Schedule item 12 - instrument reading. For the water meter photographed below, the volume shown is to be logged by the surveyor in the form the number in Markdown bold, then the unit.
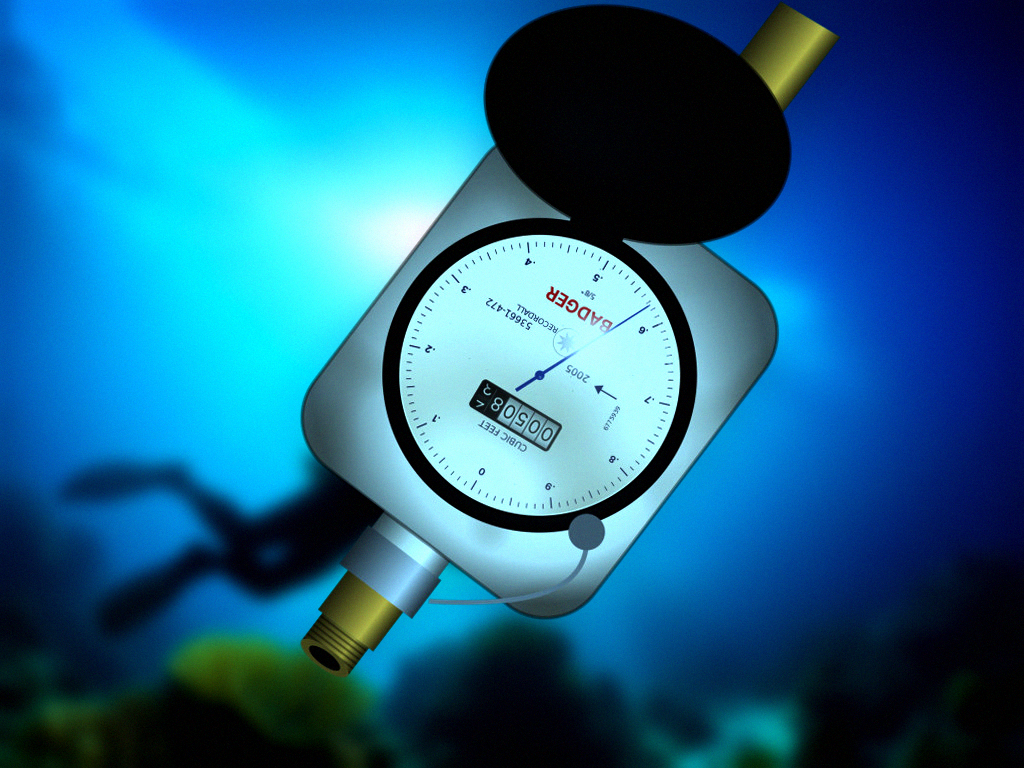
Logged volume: **5082.57** ft³
